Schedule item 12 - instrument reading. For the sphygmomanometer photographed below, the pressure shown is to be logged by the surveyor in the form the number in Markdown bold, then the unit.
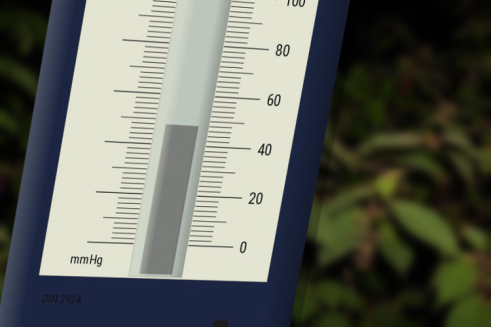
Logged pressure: **48** mmHg
